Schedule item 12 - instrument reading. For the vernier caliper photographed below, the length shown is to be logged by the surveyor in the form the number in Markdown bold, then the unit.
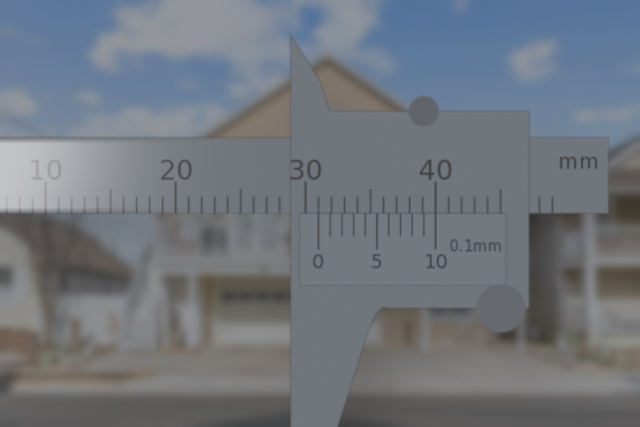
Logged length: **31.0** mm
